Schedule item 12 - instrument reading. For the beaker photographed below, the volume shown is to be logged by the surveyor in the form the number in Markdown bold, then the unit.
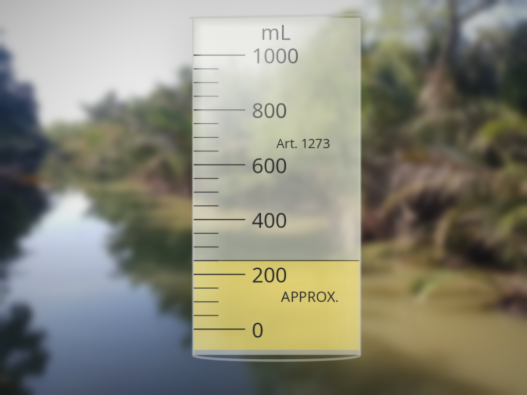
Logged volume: **250** mL
